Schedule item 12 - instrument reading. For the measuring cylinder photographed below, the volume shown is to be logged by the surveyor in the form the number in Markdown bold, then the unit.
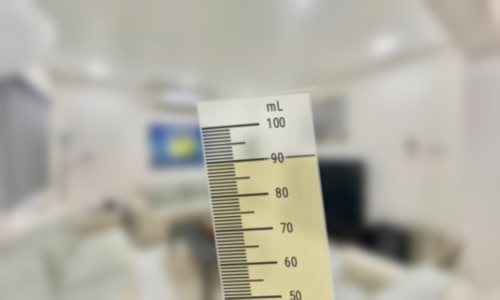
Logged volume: **90** mL
